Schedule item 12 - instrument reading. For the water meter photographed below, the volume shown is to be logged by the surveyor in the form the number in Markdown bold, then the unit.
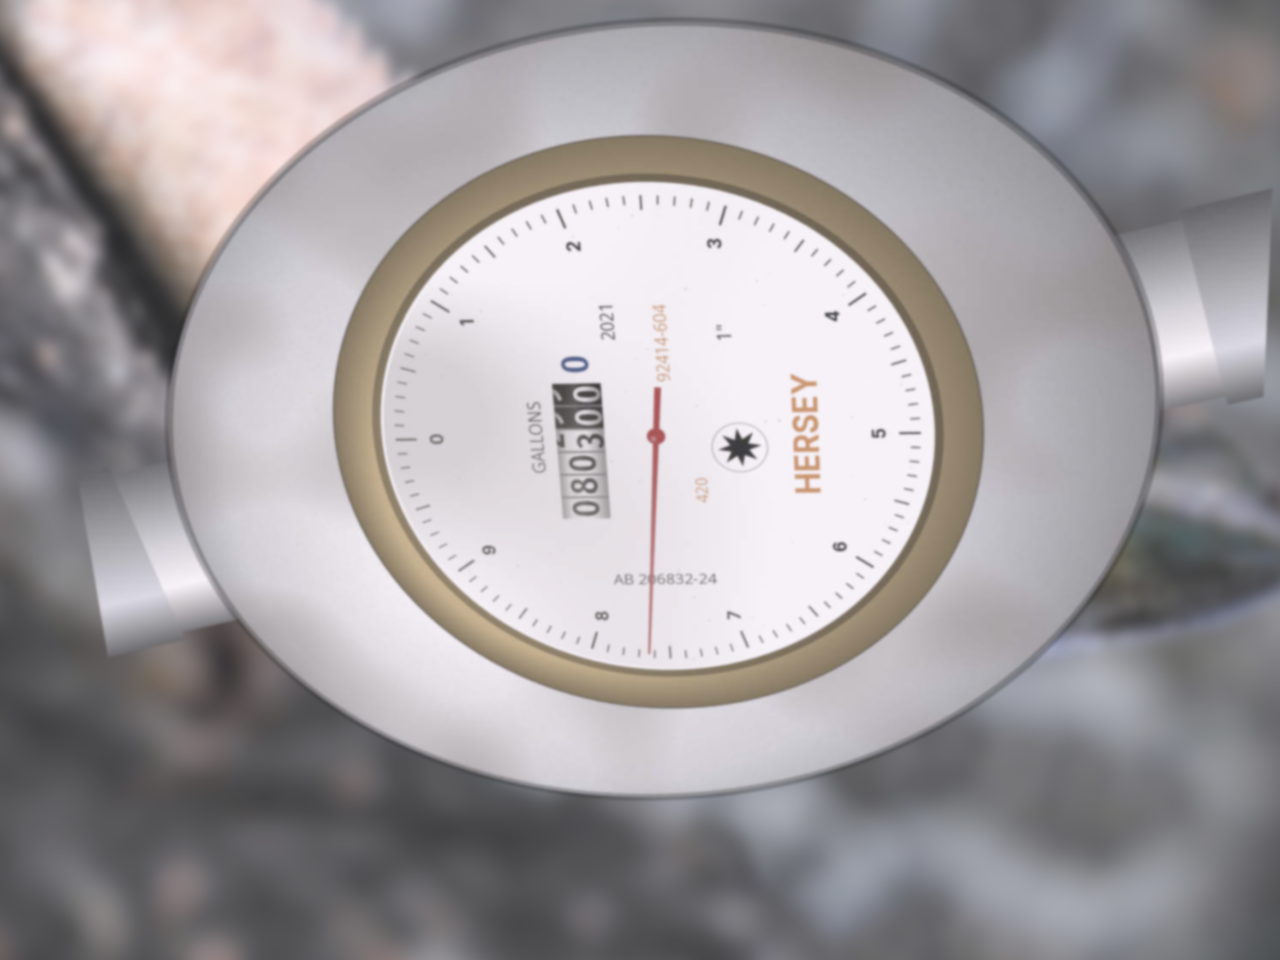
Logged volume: **802997.6** gal
